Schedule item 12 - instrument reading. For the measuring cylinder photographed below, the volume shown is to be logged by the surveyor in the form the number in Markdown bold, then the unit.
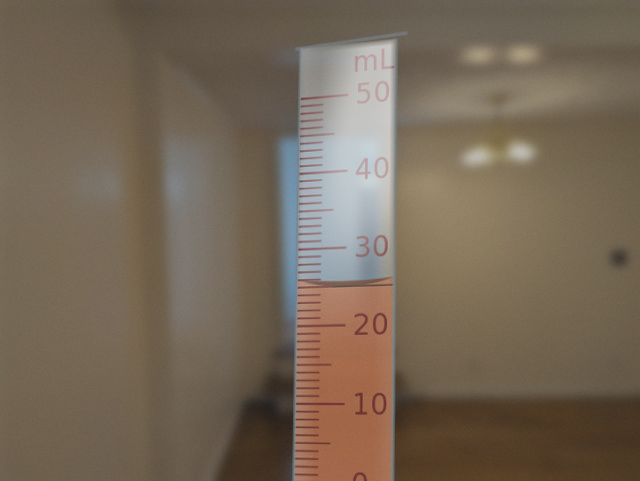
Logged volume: **25** mL
